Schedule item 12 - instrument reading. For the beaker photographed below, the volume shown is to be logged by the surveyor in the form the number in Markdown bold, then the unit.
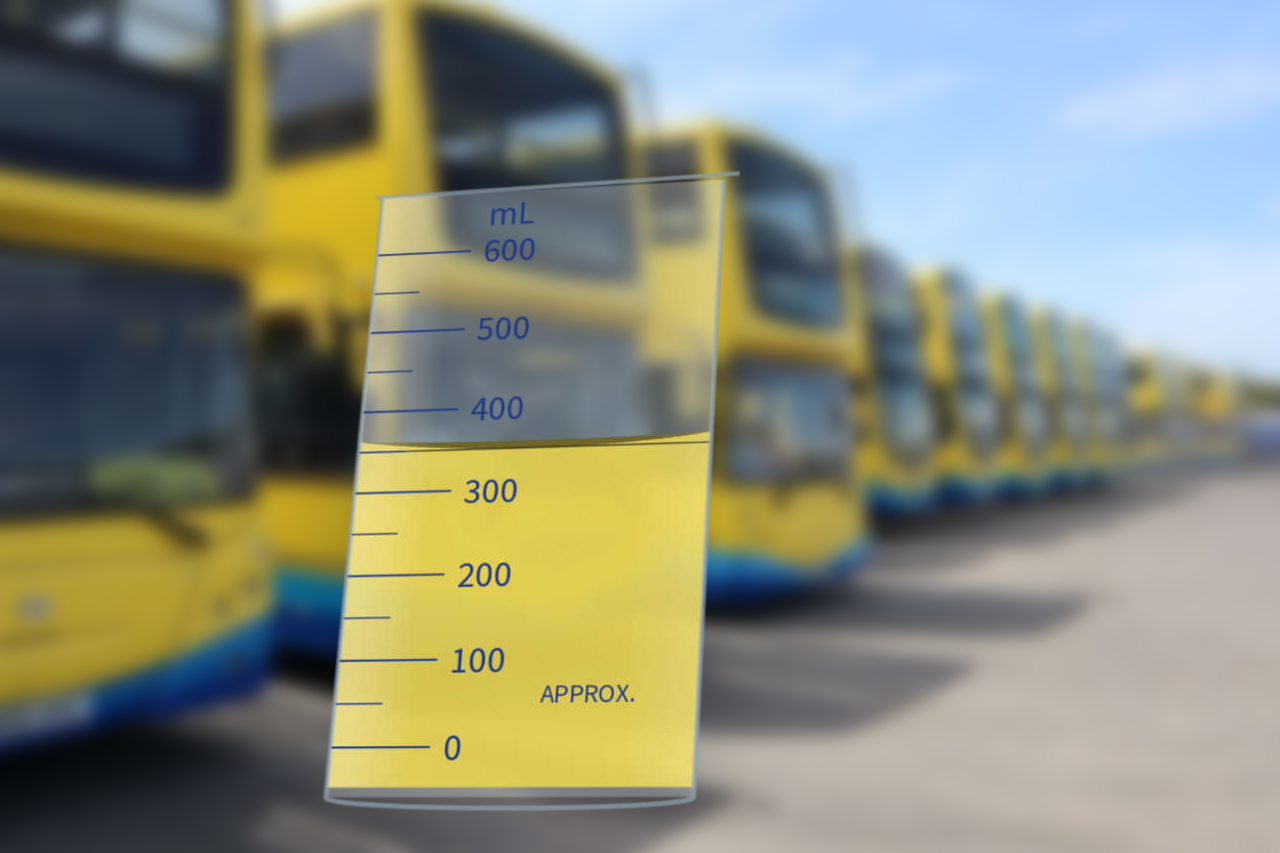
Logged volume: **350** mL
